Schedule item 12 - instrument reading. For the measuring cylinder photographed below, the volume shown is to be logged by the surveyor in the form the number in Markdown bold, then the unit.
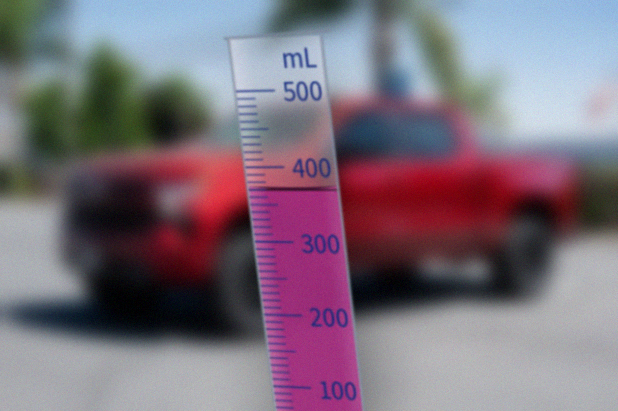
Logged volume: **370** mL
